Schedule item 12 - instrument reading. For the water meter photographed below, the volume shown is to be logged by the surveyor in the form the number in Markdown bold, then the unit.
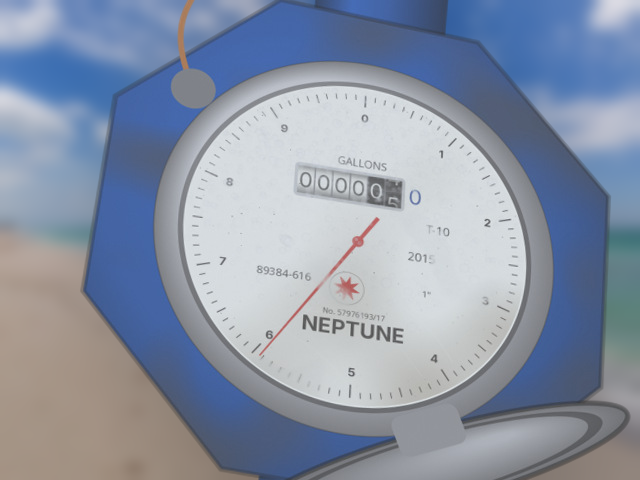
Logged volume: **45.9** gal
